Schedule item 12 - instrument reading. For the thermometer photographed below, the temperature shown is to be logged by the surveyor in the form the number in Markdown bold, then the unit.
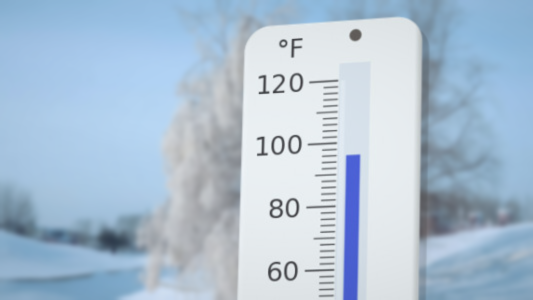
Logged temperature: **96** °F
